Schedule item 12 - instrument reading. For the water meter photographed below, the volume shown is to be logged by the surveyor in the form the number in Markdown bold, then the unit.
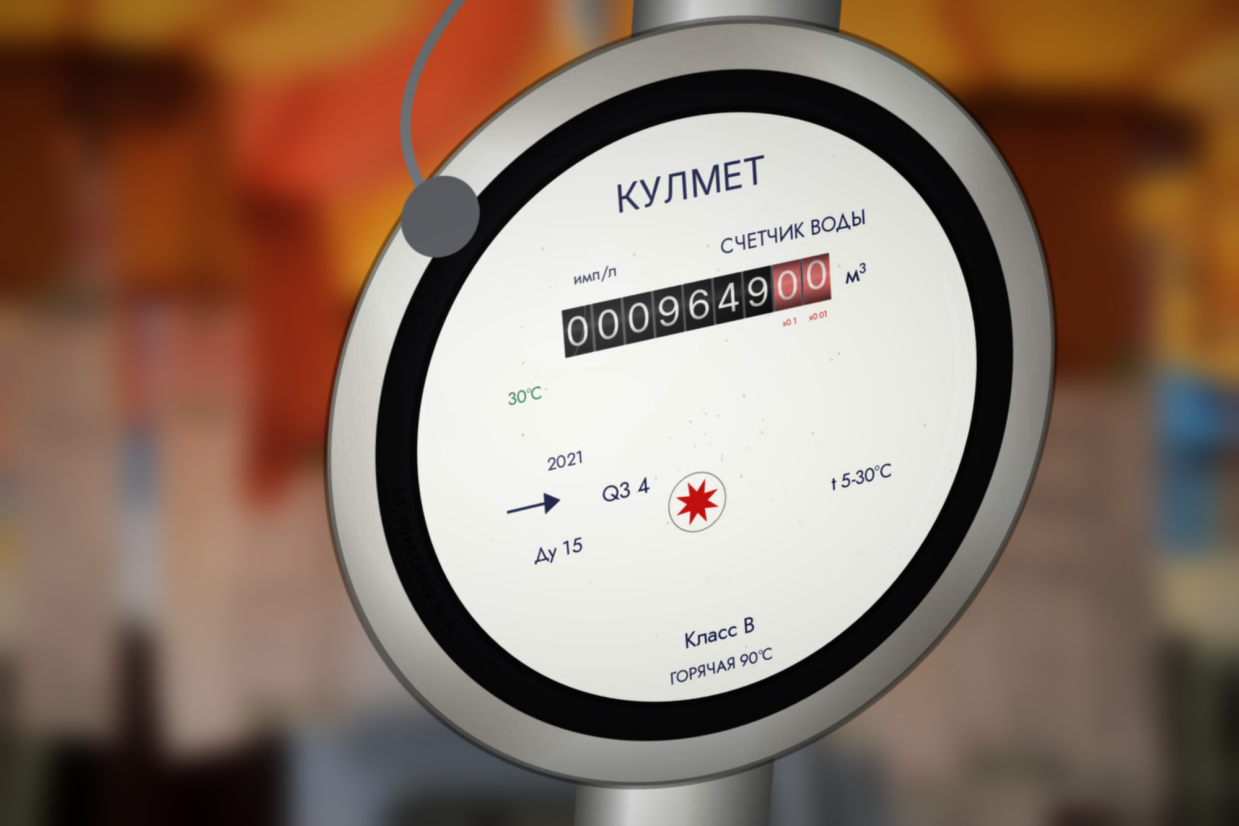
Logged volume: **9649.00** m³
